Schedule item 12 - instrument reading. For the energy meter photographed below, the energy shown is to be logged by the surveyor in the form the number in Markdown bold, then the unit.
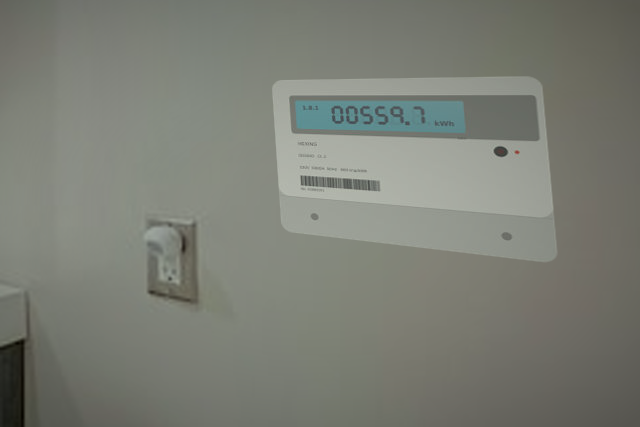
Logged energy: **559.7** kWh
